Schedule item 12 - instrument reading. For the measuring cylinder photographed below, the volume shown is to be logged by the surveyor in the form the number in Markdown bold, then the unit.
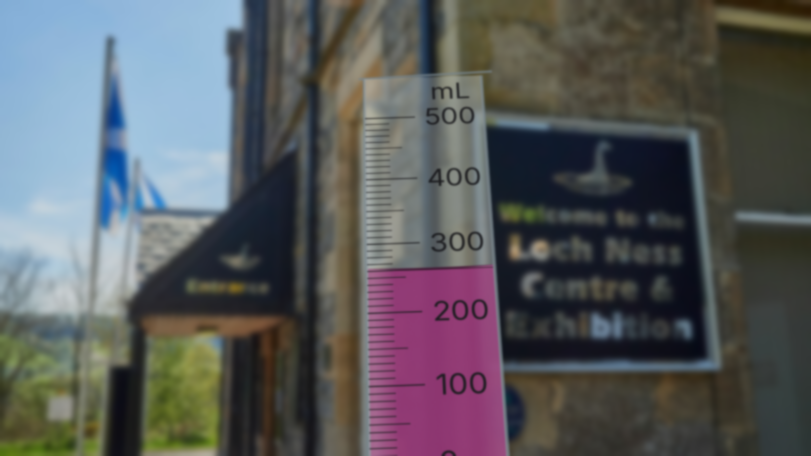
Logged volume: **260** mL
